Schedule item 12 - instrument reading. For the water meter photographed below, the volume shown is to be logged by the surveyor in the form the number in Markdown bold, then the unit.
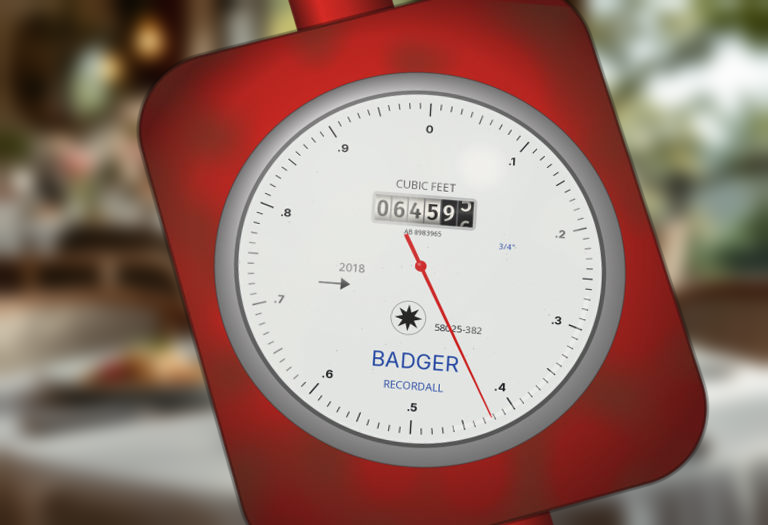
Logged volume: **64595.42** ft³
